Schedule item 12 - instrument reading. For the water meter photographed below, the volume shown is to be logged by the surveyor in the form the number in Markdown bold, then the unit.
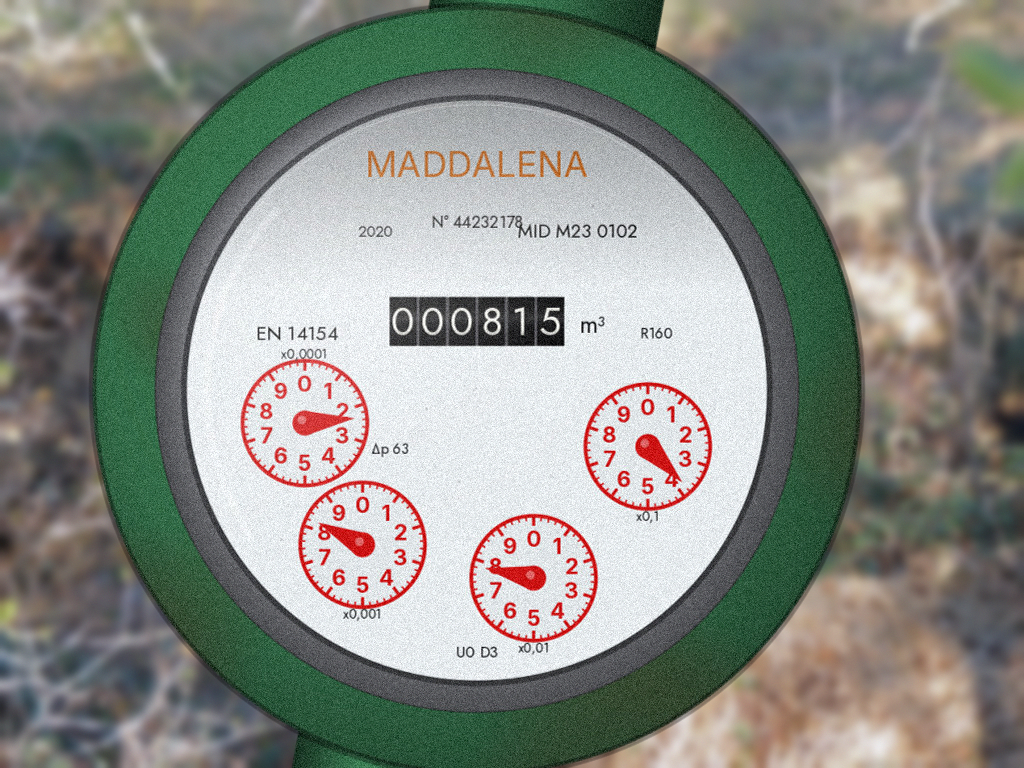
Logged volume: **815.3782** m³
